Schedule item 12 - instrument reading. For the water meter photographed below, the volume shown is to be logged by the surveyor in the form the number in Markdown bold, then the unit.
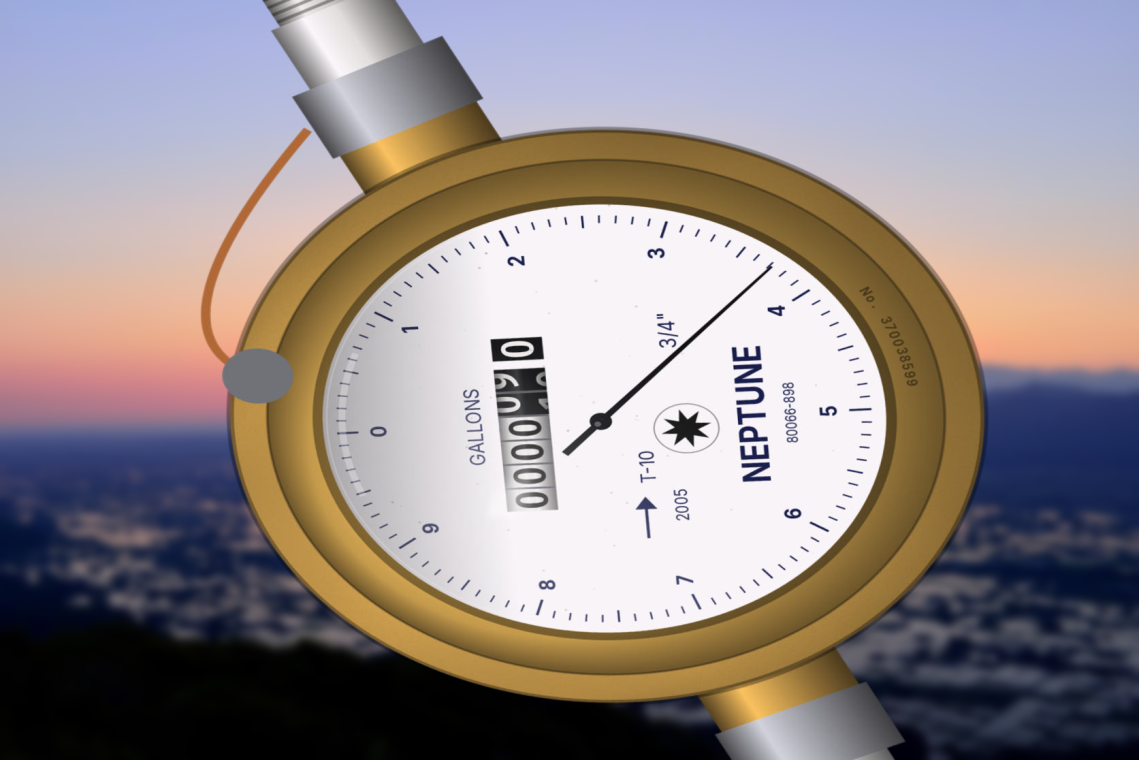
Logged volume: **93.7** gal
